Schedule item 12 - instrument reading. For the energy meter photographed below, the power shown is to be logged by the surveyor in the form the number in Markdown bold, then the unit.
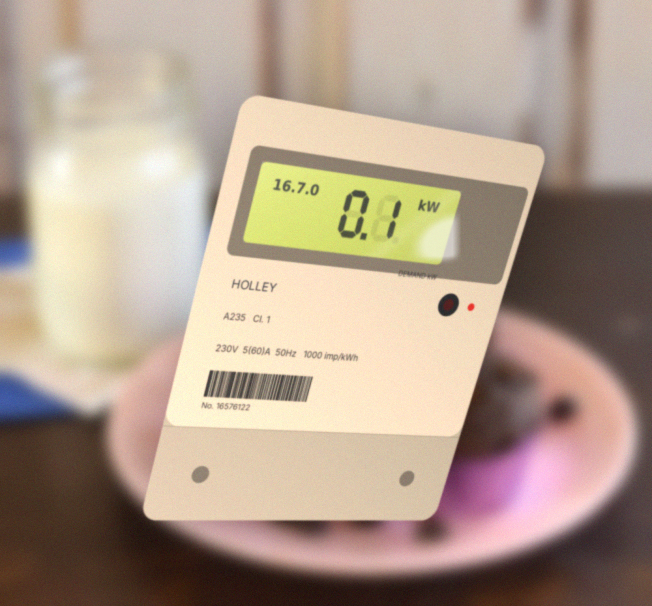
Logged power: **0.1** kW
